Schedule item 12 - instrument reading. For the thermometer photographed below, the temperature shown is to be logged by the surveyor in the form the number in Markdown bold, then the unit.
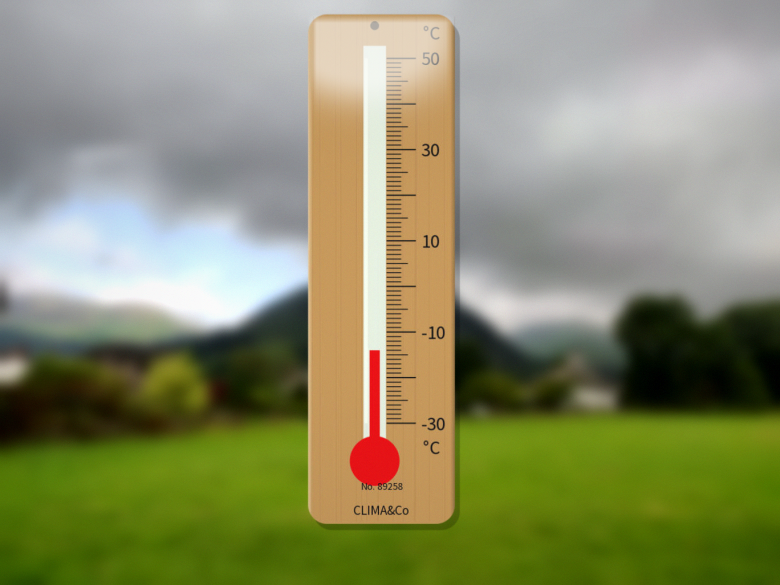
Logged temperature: **-14** °C
